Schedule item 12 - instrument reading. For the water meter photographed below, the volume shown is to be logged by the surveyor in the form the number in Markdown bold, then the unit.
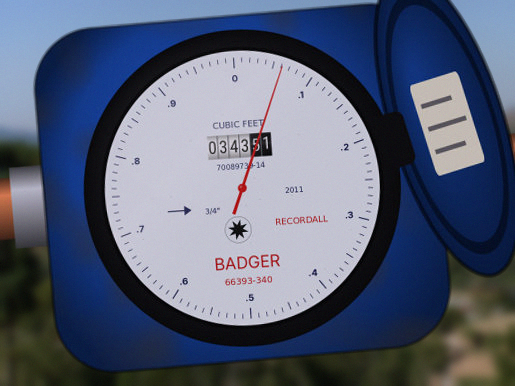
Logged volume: **34351.06** ft³
